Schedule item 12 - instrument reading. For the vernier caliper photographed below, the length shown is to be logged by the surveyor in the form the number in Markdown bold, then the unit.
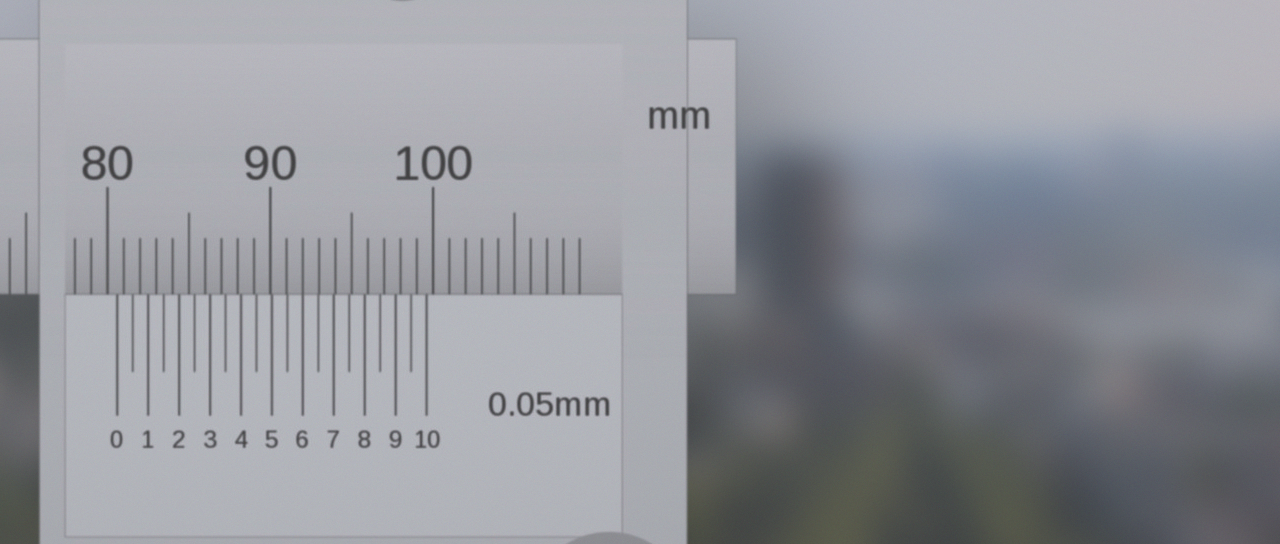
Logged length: **80.6** mm
